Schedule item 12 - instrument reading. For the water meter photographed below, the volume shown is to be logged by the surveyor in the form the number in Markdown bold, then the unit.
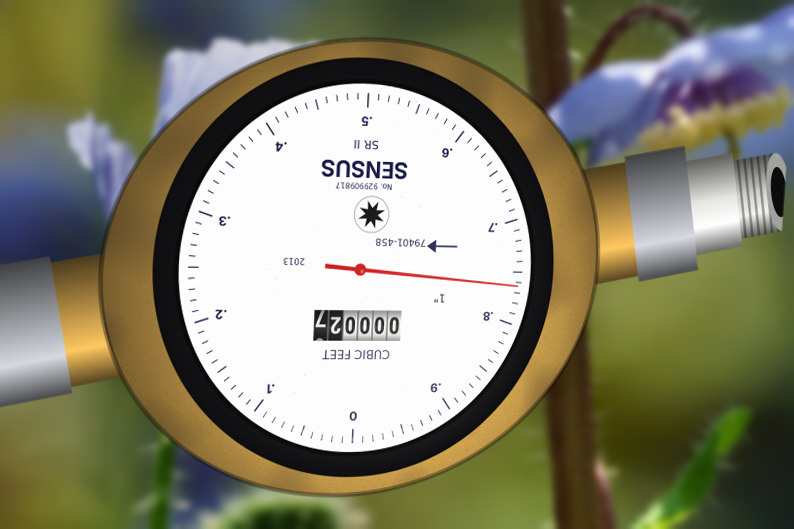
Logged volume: **26.76** ft³
